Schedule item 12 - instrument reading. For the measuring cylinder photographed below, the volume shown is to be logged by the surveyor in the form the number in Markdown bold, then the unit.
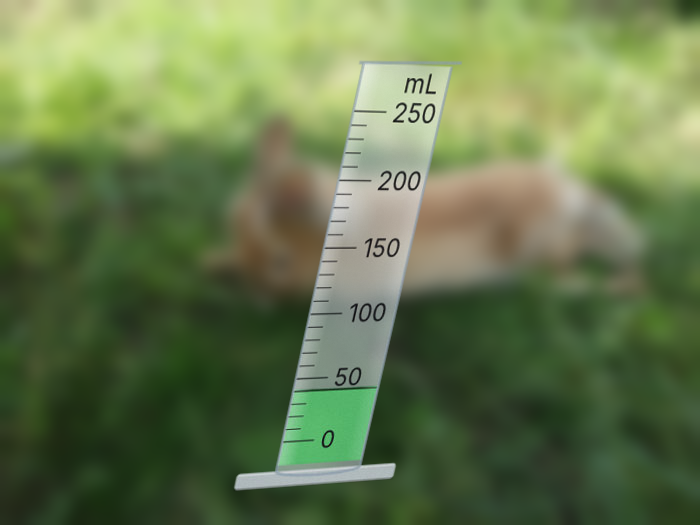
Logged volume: **40** mL
